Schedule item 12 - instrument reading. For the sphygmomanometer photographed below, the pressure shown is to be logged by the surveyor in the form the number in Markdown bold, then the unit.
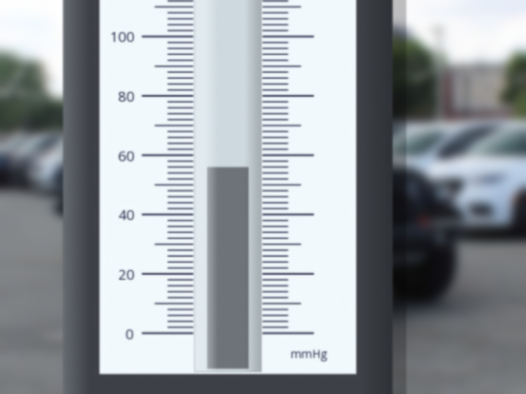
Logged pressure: **56** mmHg
